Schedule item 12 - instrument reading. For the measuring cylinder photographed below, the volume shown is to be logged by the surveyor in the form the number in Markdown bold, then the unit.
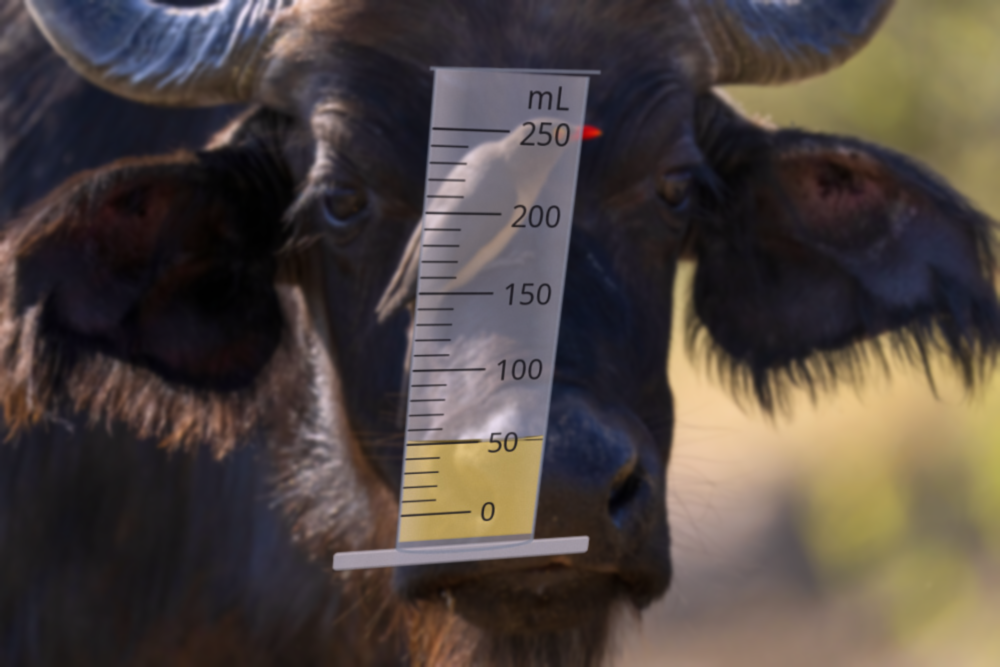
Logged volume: **50** mL
